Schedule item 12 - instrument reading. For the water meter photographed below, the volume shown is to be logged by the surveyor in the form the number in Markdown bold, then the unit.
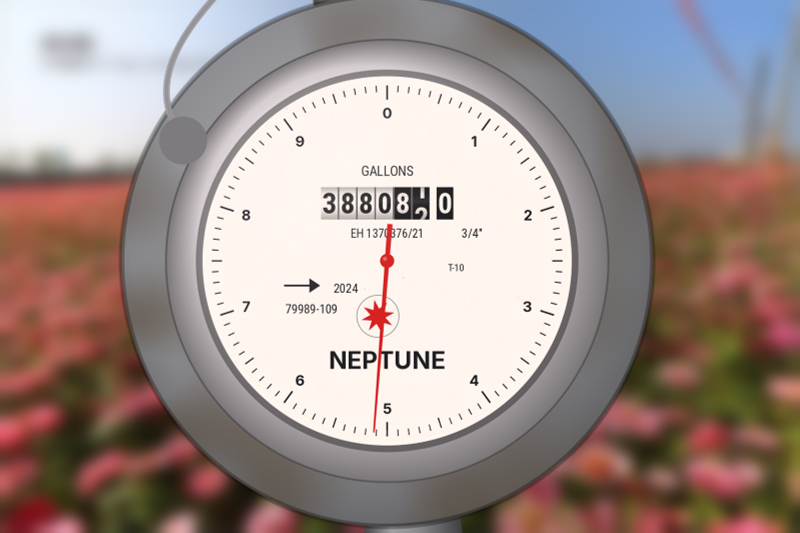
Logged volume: **3880815.1** gal
